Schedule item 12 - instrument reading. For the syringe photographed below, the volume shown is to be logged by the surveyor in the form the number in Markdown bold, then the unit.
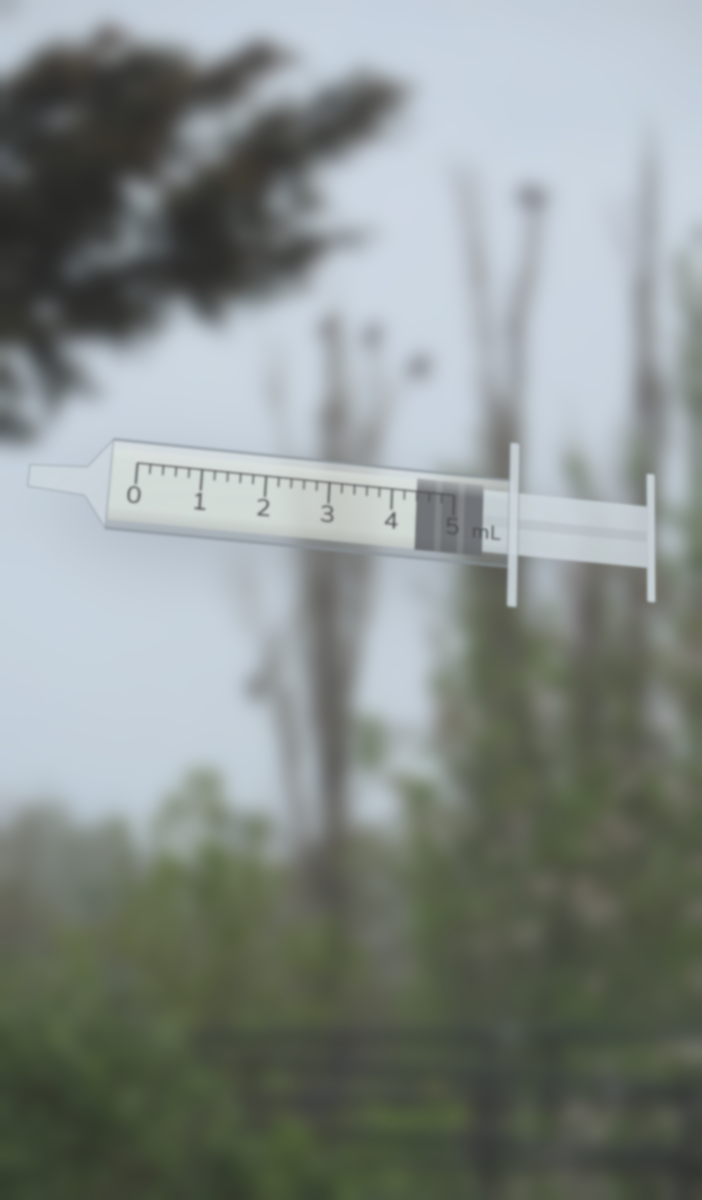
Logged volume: **4.4** mL
